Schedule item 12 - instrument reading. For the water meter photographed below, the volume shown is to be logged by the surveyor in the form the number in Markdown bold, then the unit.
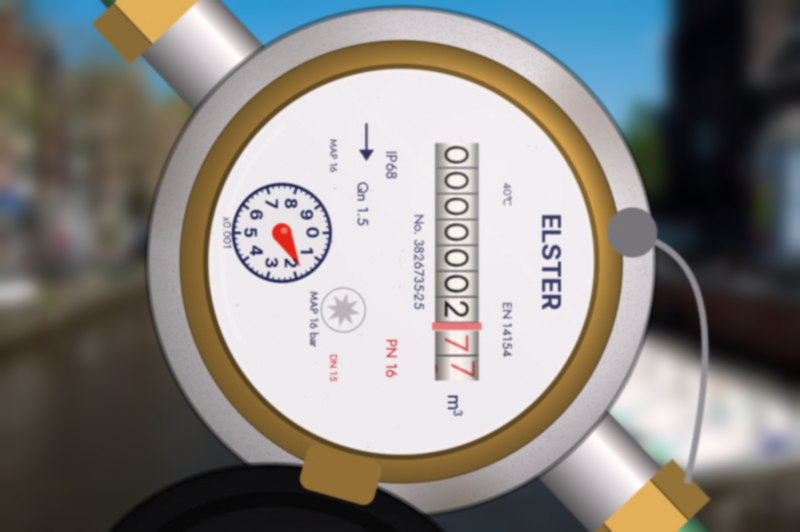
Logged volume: **2.771** m³
